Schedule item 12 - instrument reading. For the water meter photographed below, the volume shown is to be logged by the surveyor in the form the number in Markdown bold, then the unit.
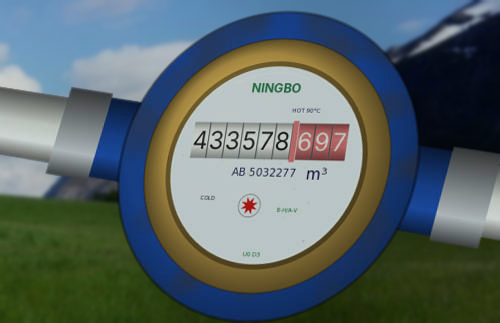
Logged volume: **433578.697** m³
